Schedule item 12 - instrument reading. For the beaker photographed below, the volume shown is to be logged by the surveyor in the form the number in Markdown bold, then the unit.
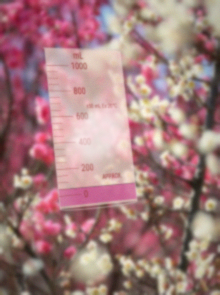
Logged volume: **50** mL
